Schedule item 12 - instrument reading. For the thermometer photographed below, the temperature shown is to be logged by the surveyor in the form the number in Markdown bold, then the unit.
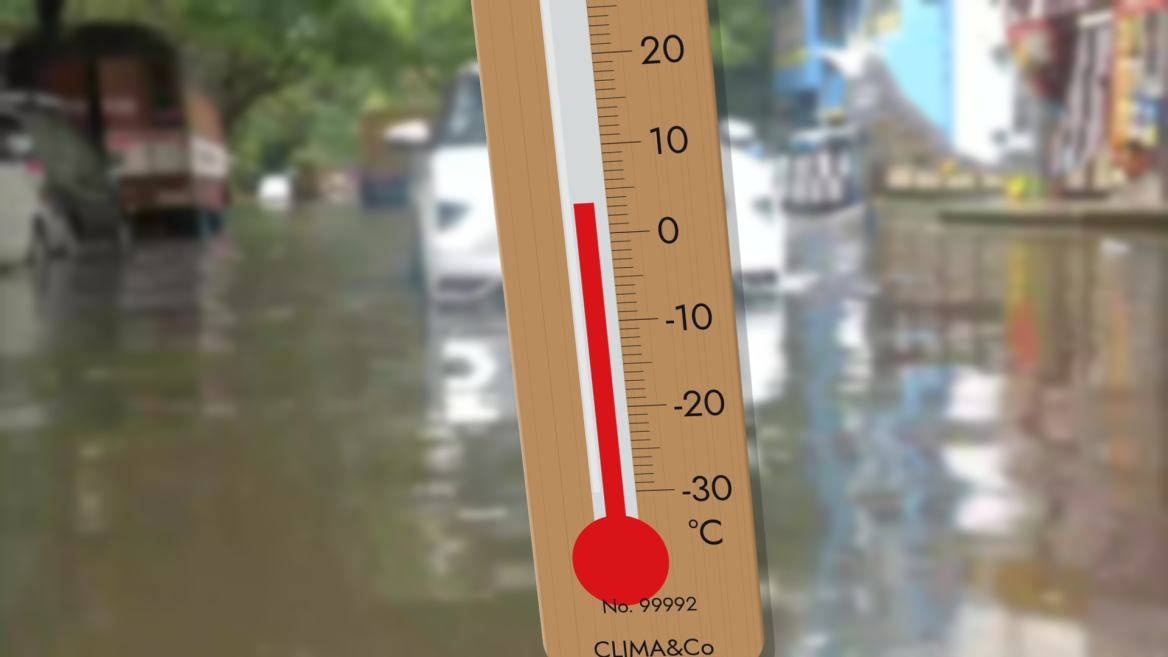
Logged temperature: **3.5** °C
